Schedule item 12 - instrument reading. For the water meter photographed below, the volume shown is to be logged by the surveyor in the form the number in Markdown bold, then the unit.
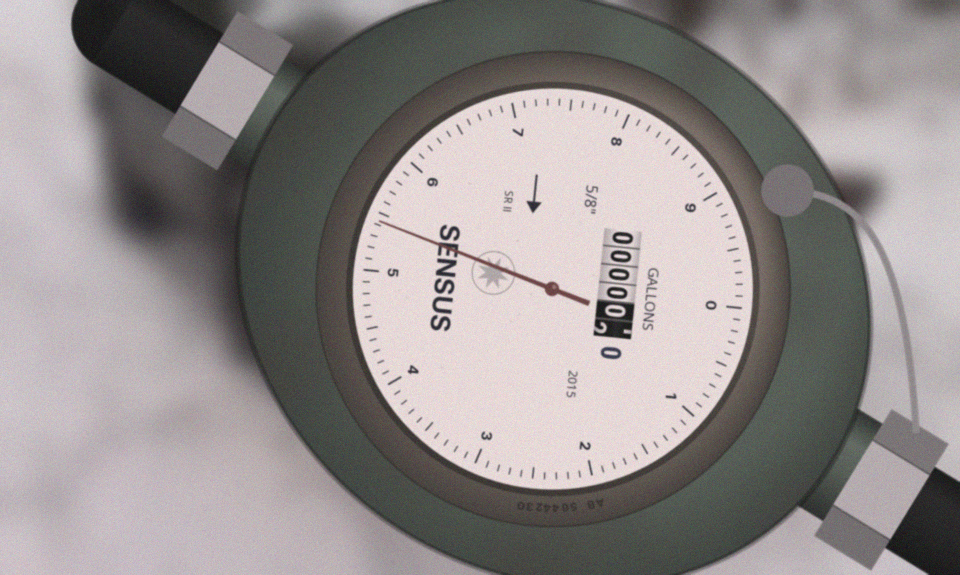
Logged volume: **15.4** gal
